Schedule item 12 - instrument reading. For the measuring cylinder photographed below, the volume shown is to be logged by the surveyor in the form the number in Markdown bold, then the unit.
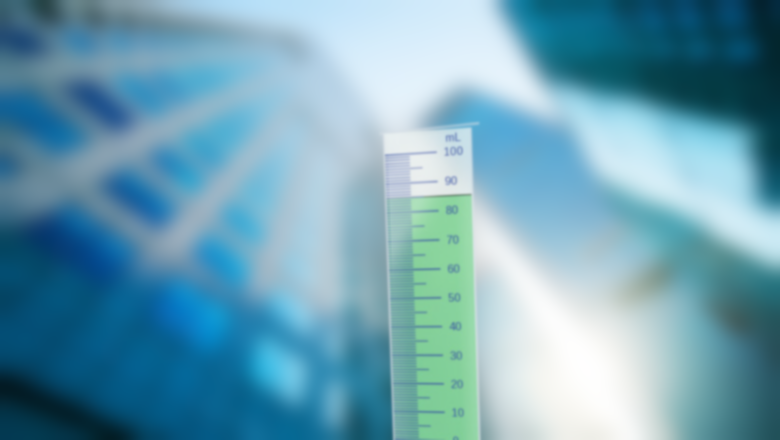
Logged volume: **85** mL
